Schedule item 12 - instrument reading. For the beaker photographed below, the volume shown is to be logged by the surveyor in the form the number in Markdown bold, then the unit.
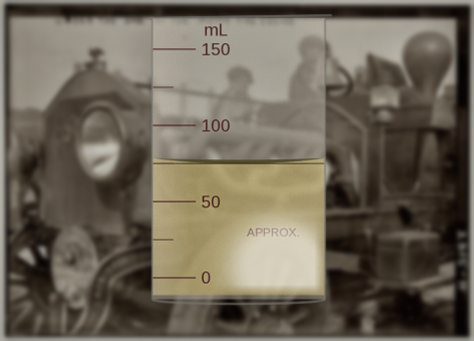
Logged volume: **75** mL
